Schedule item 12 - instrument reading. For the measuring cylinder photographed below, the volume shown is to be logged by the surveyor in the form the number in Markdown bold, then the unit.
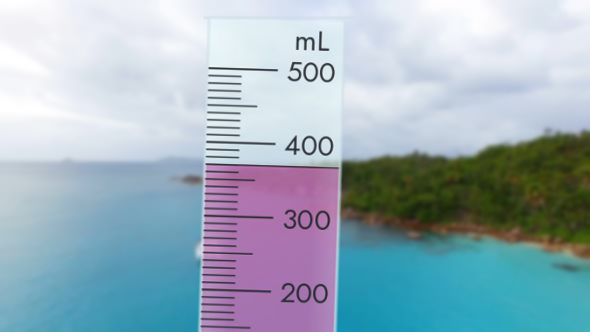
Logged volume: **370** mL
